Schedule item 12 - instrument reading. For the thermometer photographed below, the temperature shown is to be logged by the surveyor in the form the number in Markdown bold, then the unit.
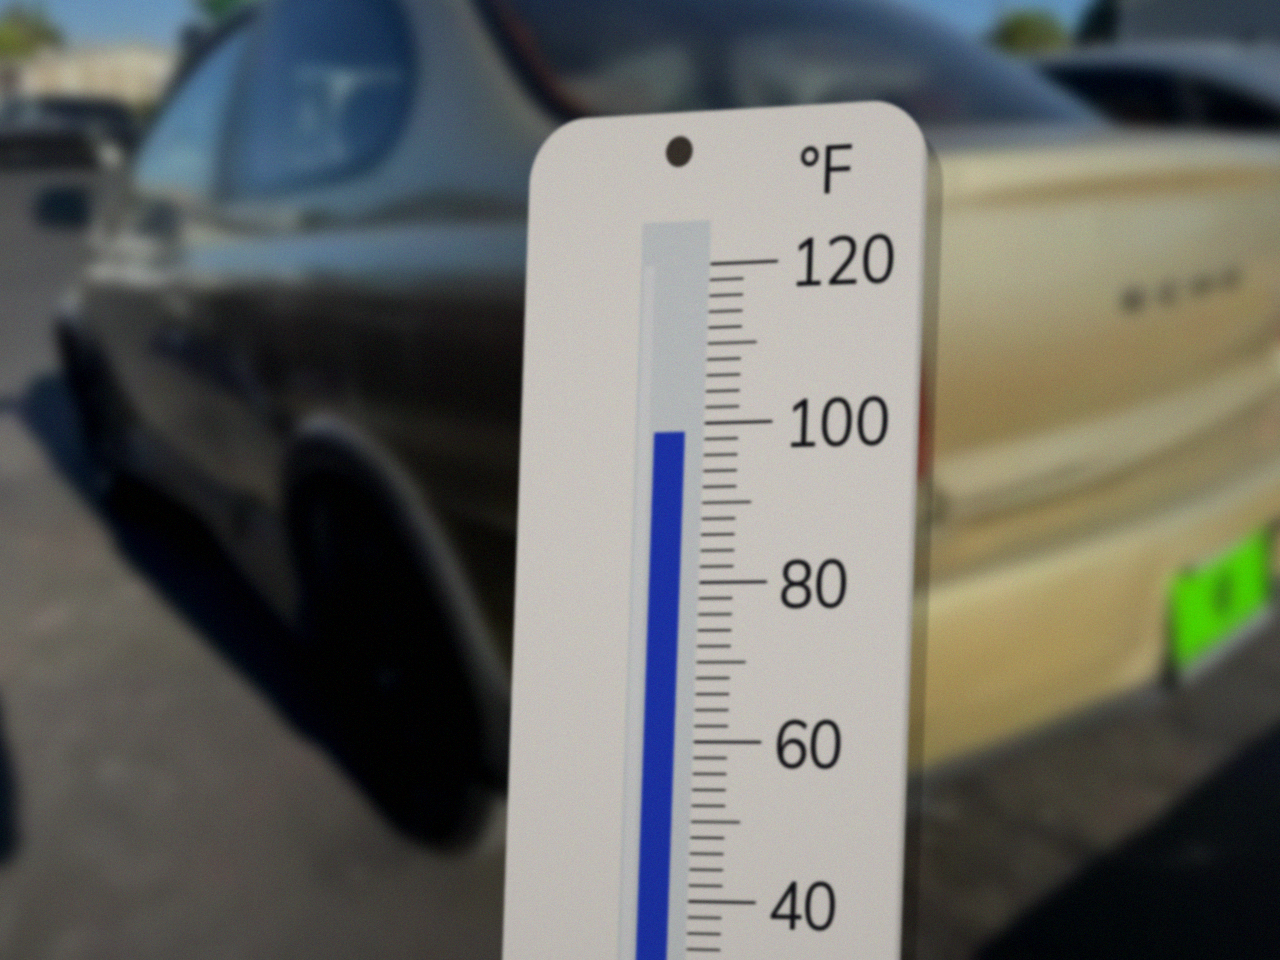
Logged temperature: **99** °F
